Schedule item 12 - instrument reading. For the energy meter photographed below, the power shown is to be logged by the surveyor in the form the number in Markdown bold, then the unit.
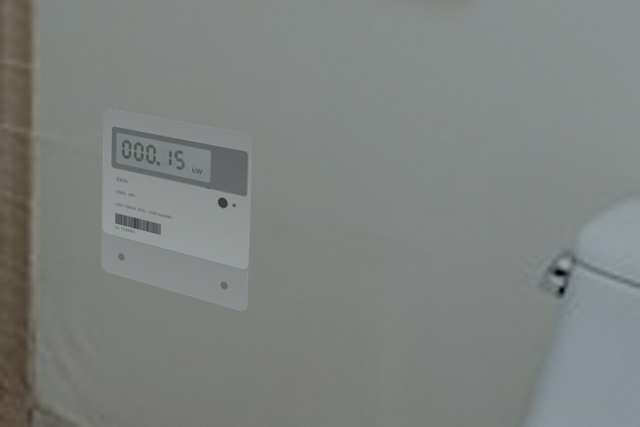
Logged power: **0.15** kW
